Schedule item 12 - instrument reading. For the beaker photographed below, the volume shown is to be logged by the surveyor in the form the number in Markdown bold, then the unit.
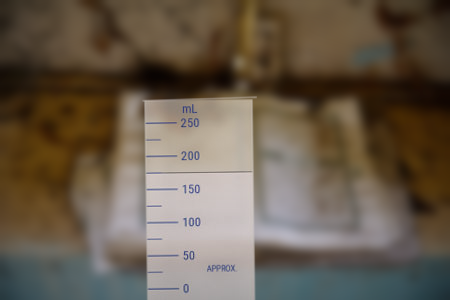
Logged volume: **175** mL
